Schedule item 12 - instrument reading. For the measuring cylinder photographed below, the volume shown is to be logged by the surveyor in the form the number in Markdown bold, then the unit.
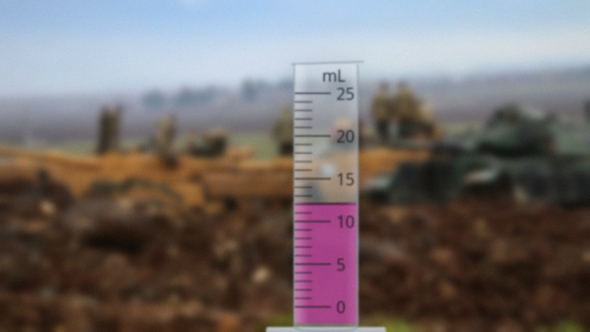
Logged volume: **12** mL
